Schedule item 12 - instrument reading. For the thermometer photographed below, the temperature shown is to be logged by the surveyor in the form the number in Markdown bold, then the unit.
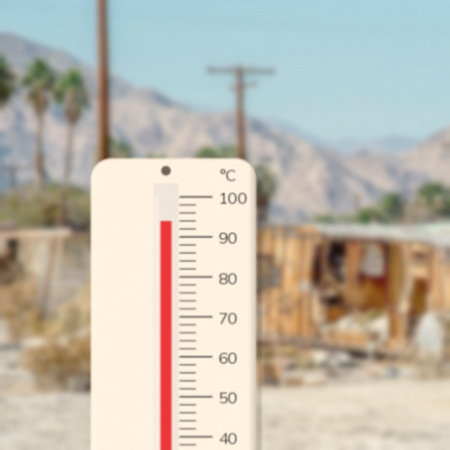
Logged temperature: **94** °C
